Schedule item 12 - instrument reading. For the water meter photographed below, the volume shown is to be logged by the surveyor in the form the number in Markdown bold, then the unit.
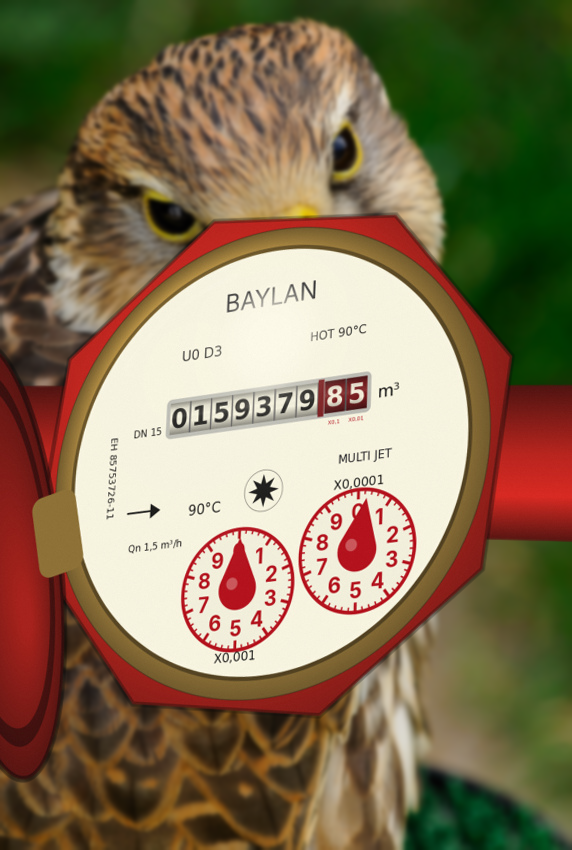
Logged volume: **159379.8500** m³
